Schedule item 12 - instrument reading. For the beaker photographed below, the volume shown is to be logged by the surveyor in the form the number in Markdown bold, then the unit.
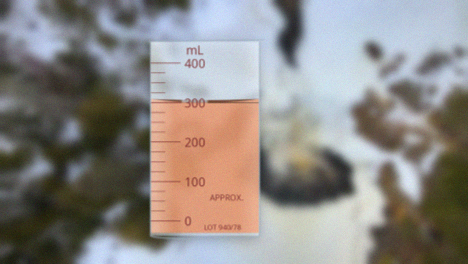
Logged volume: **300** mL
